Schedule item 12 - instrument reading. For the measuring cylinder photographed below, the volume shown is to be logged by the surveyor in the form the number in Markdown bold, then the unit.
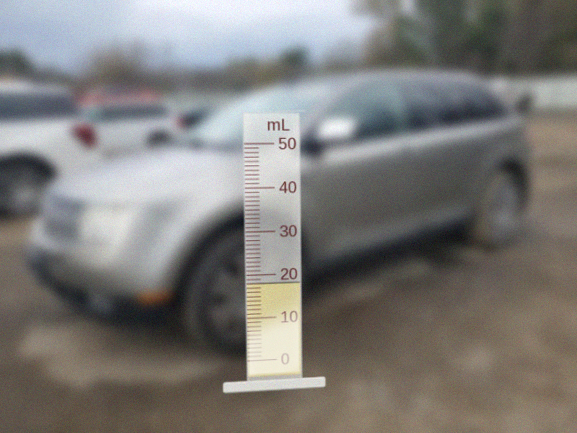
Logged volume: **18** mL
